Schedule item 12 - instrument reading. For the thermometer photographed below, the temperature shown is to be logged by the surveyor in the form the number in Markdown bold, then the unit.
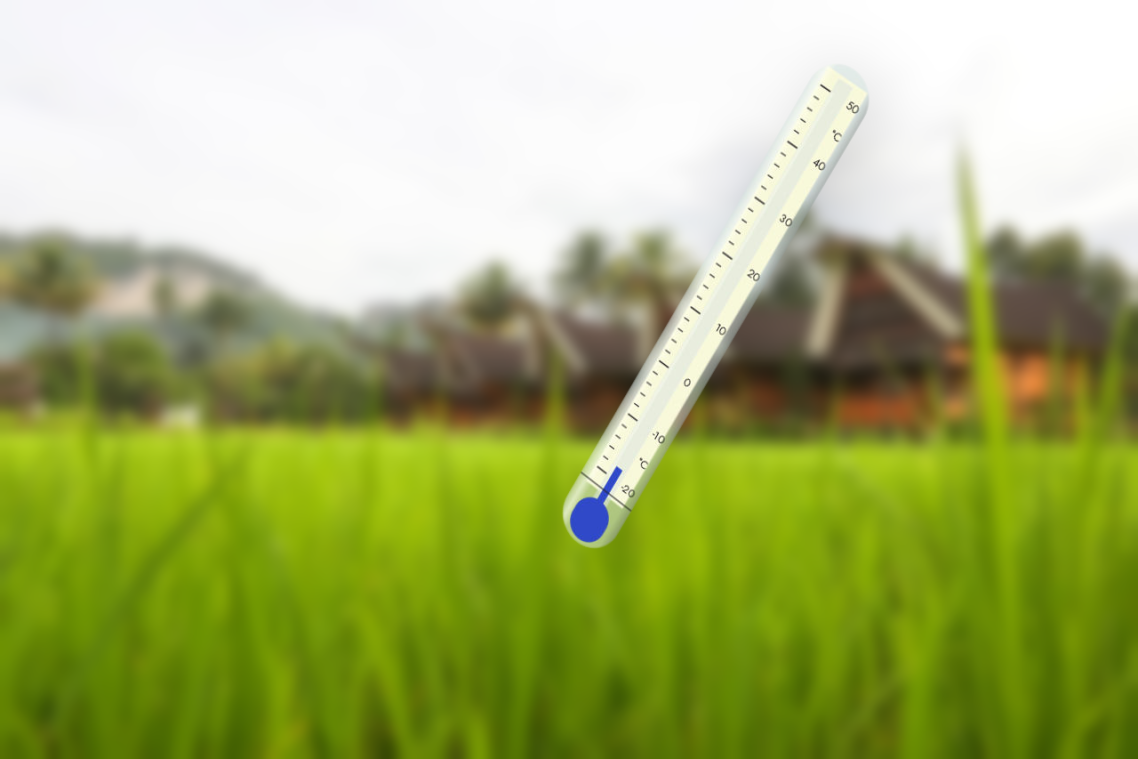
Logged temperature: **-18** °C
